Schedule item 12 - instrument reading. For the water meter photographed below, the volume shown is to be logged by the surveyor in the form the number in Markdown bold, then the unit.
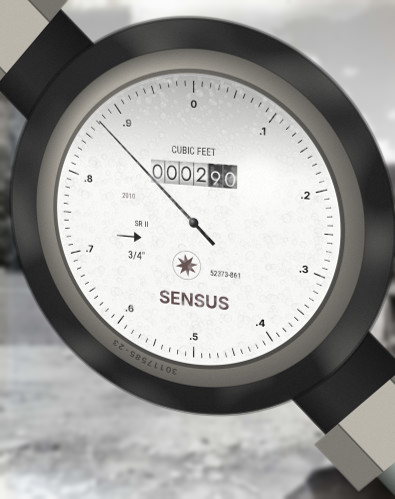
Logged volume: **289.87** ft³
